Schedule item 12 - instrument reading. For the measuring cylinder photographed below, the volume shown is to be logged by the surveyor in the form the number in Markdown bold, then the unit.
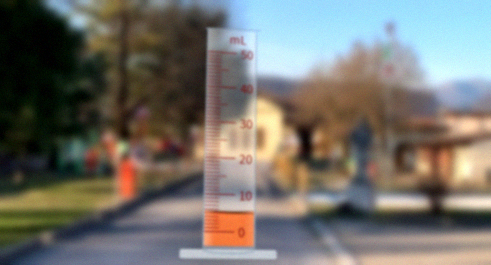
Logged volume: **5** mL
